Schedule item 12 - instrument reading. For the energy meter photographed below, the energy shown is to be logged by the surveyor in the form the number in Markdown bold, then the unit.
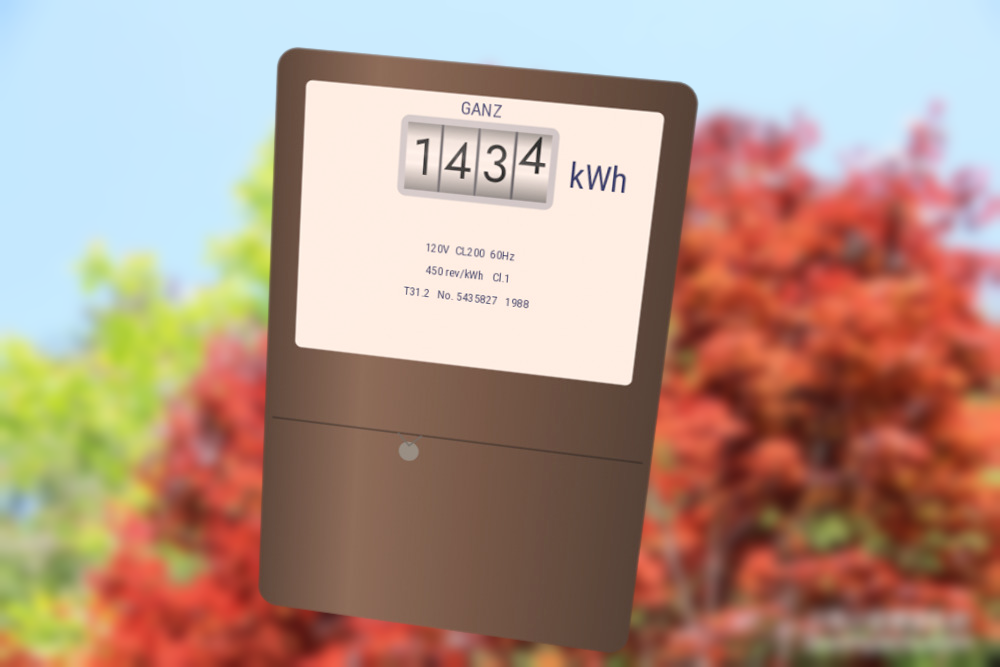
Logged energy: **1434** kWh
